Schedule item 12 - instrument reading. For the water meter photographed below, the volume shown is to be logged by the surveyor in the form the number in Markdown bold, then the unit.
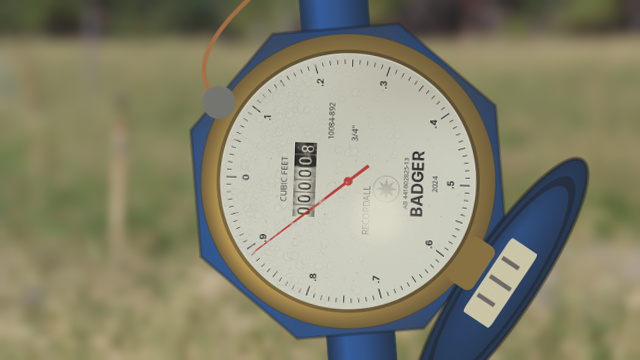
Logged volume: **7.89** ft³
